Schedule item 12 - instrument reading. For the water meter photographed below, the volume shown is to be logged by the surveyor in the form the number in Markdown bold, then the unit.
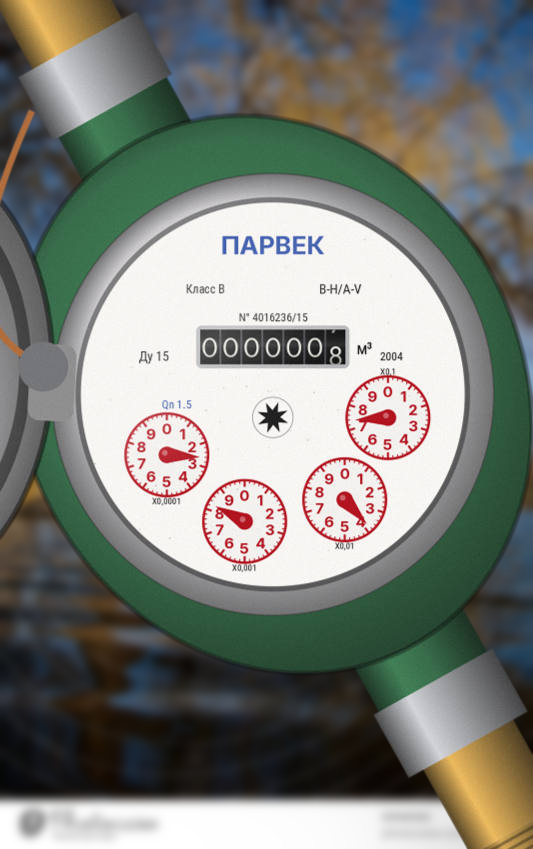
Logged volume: **7.7382** m³
